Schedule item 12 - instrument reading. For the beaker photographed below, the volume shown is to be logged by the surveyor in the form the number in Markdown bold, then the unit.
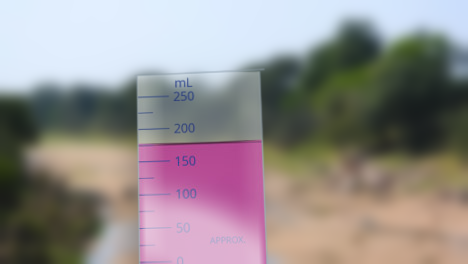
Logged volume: **175** mL
